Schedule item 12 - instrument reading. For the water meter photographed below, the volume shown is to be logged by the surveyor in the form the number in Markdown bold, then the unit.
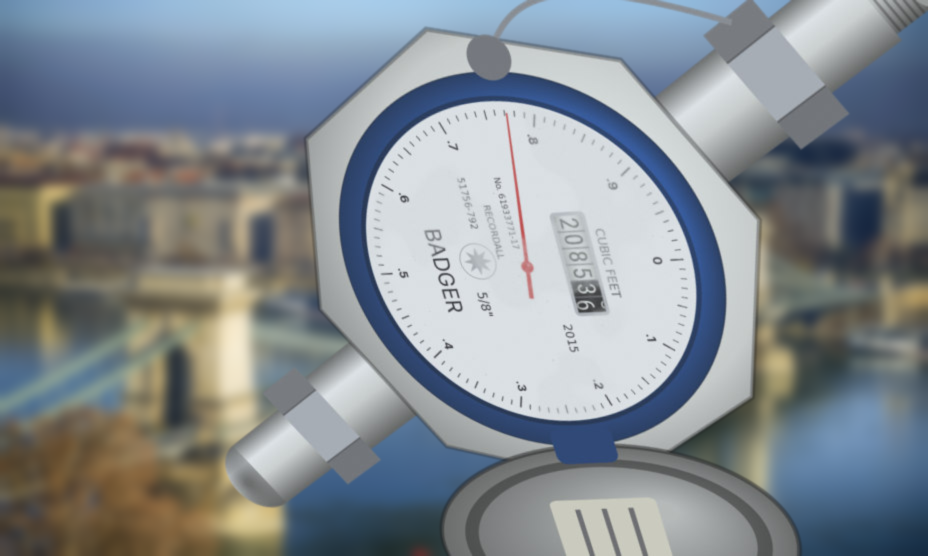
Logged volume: **208535.77** ft³
